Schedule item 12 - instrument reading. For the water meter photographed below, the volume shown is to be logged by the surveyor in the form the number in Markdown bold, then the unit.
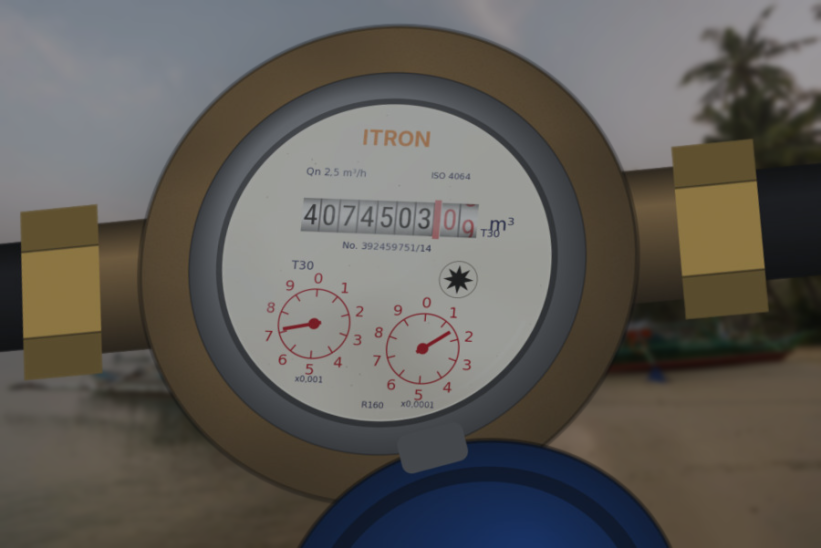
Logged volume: **4074503.0871** m³
